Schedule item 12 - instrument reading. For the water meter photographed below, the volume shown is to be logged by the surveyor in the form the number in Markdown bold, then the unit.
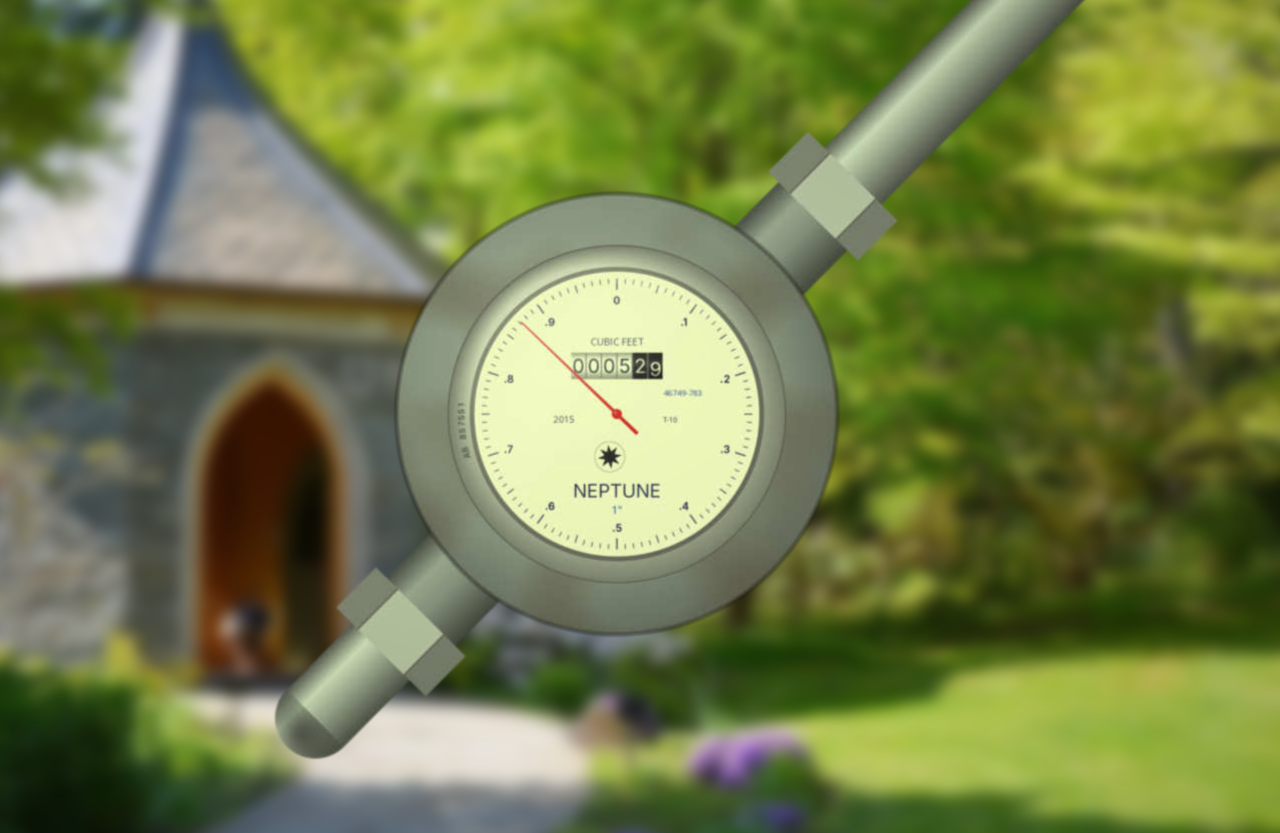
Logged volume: **528.87** ft³
